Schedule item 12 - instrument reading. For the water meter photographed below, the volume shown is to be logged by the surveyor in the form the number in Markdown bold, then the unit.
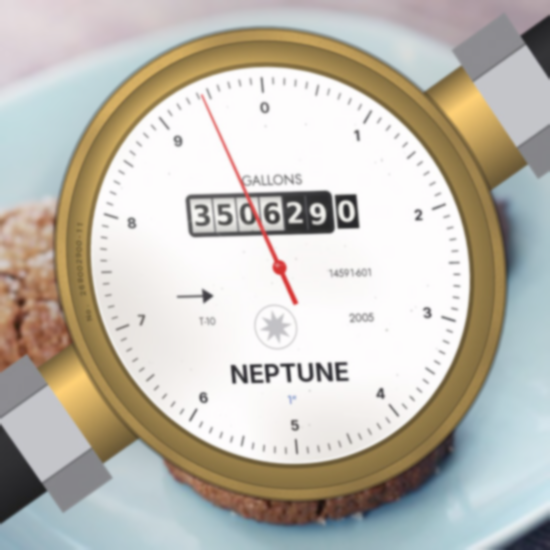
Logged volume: **3506289.4** gal
